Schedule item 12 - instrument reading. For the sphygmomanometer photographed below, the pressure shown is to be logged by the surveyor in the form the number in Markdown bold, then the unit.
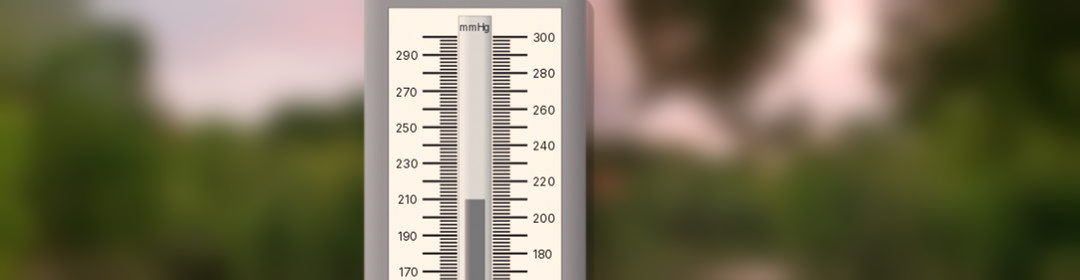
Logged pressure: **210** mmHg
